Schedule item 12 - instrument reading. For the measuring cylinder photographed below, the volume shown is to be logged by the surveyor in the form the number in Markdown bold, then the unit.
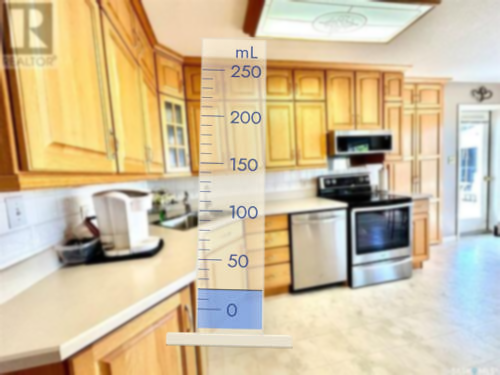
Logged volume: **20** mL
